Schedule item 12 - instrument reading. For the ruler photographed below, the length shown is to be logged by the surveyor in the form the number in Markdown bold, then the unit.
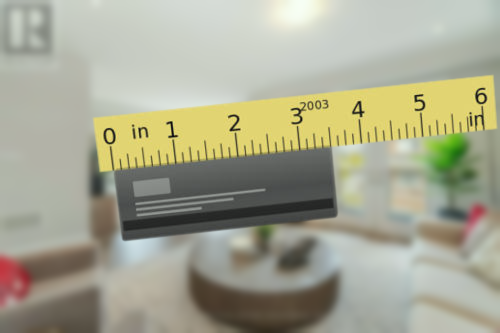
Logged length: **3.5** in
